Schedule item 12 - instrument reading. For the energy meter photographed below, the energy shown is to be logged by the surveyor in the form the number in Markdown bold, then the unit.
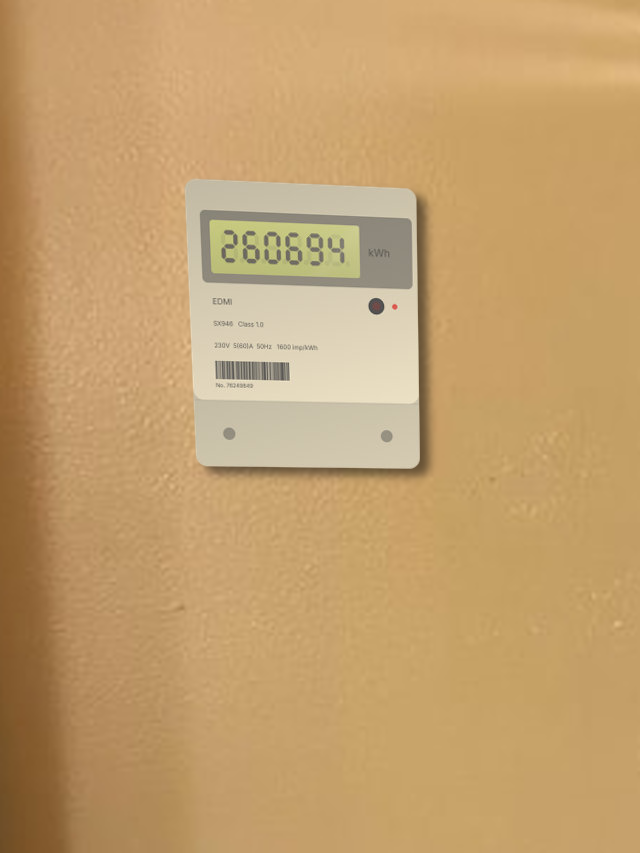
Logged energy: **260694** kWh
